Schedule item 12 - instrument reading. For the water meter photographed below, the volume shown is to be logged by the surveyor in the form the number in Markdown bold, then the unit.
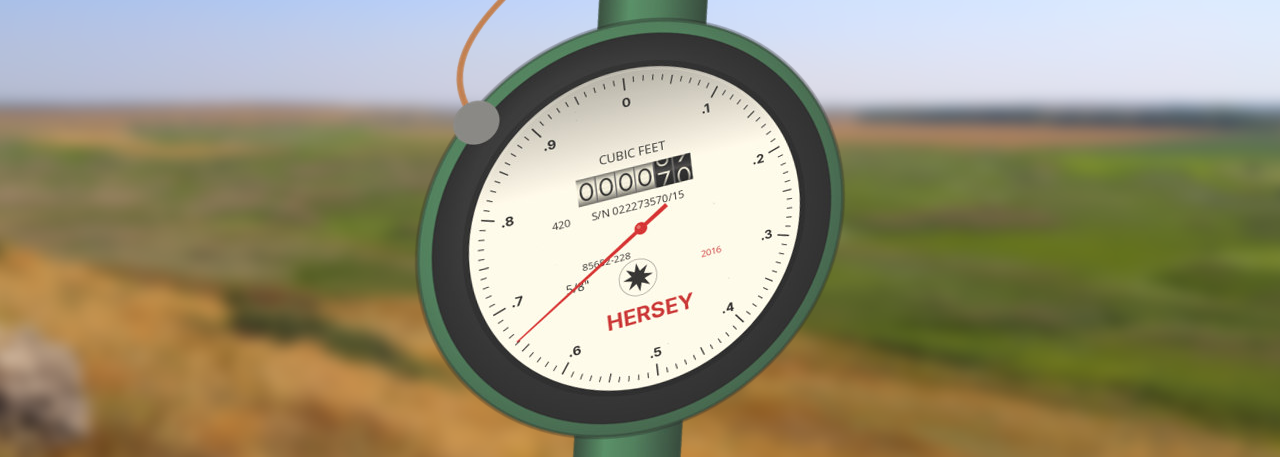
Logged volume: **69.66** ft³
